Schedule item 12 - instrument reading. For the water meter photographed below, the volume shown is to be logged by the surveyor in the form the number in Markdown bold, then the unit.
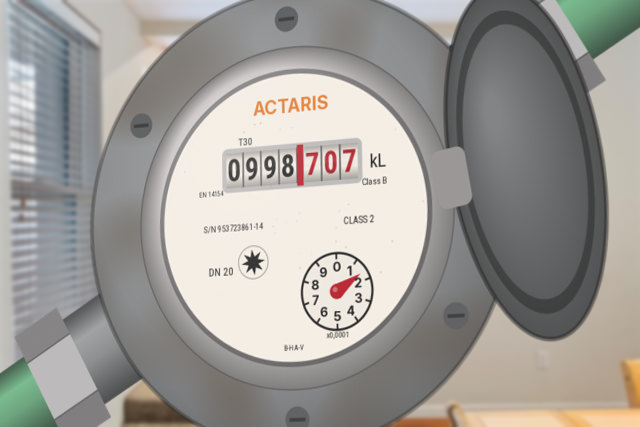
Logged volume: **998.7071** kL
